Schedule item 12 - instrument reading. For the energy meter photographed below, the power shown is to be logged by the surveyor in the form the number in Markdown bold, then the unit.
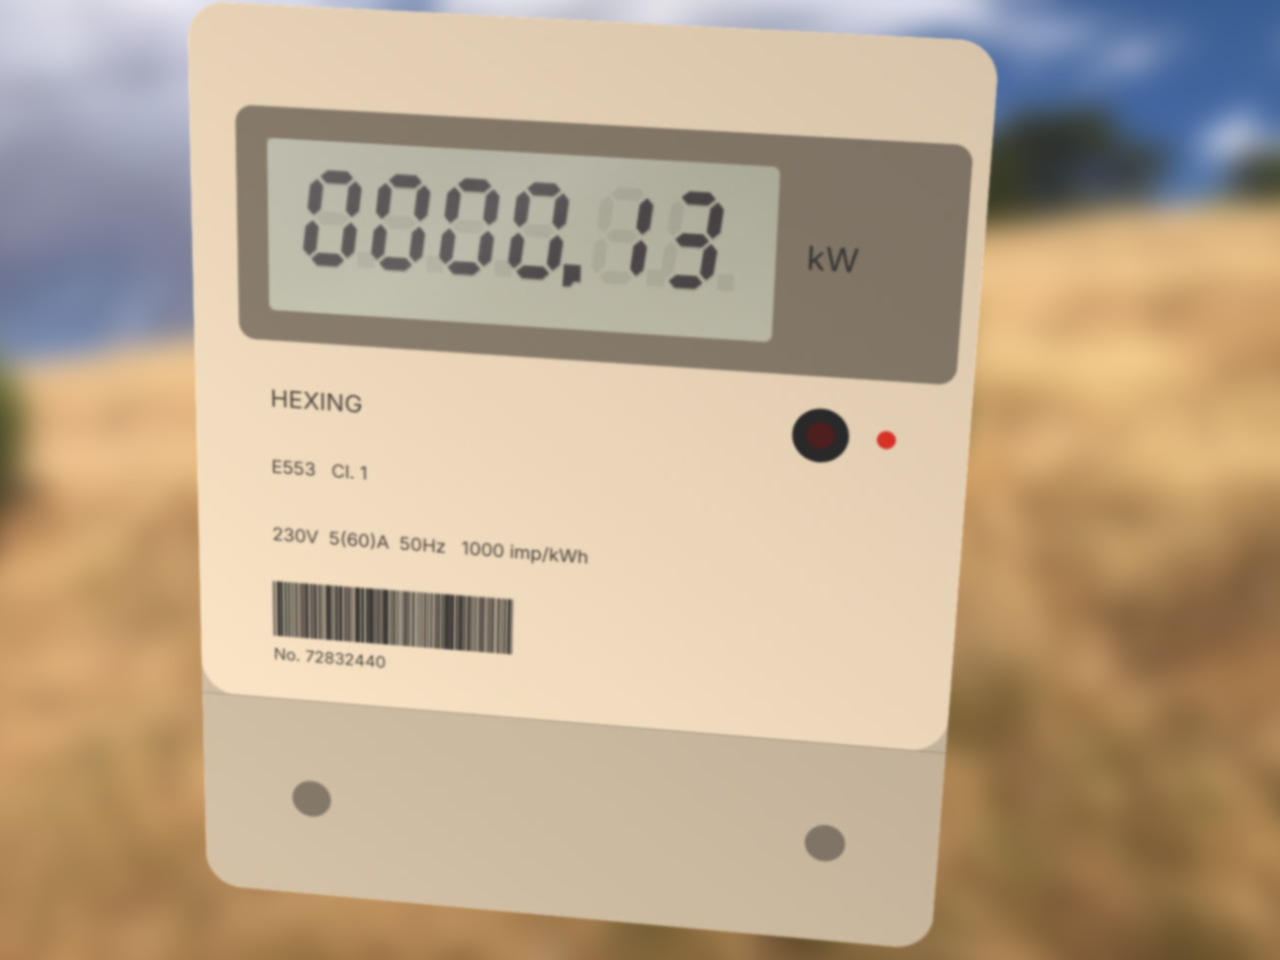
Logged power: **0.13** kW
